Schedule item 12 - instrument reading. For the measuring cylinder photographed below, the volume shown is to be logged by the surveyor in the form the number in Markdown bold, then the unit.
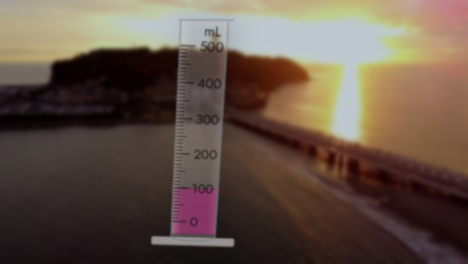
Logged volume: **100** mL
